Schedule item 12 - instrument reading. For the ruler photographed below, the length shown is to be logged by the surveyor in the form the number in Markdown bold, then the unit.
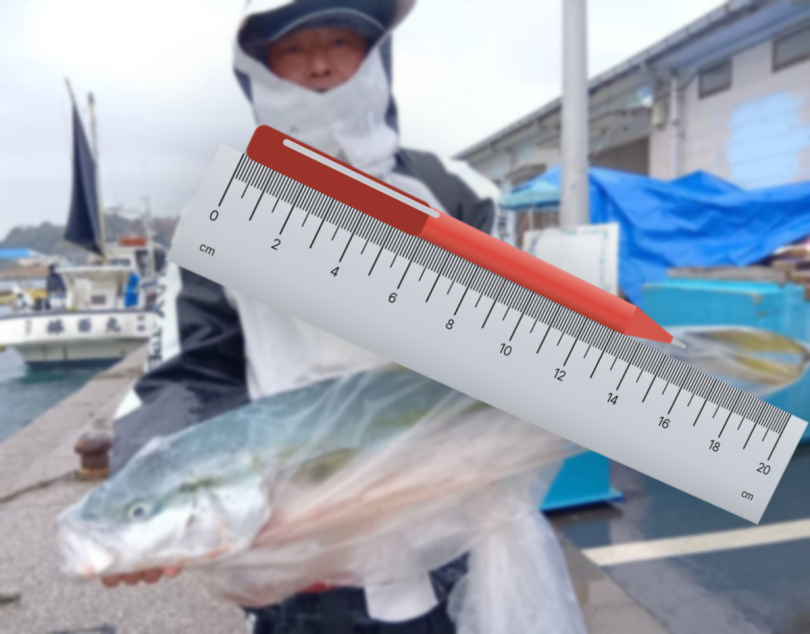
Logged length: **15.5** cm
